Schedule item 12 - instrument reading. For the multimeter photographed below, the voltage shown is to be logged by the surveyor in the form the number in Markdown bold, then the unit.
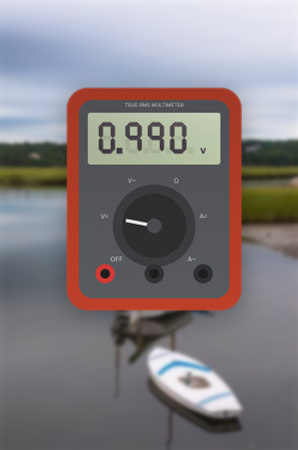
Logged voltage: **0.990** V
